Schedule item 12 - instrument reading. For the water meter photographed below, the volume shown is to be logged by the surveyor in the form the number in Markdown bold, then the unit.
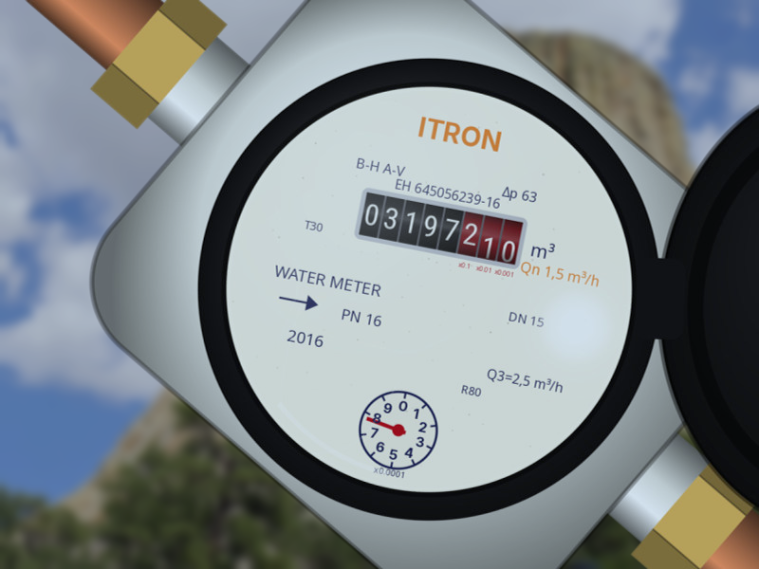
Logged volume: **3197.2097** m³
